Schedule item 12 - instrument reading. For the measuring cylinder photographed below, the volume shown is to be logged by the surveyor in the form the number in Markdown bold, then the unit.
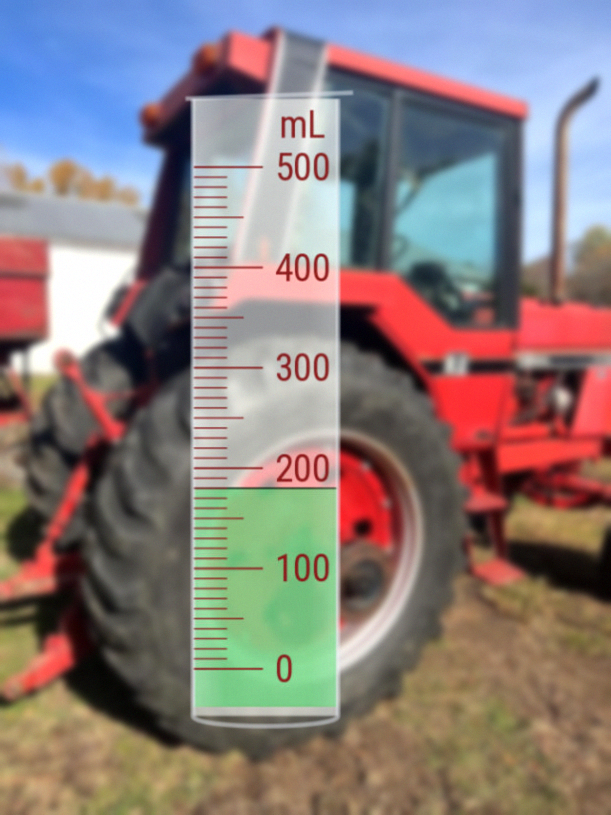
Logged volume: **180** mL
